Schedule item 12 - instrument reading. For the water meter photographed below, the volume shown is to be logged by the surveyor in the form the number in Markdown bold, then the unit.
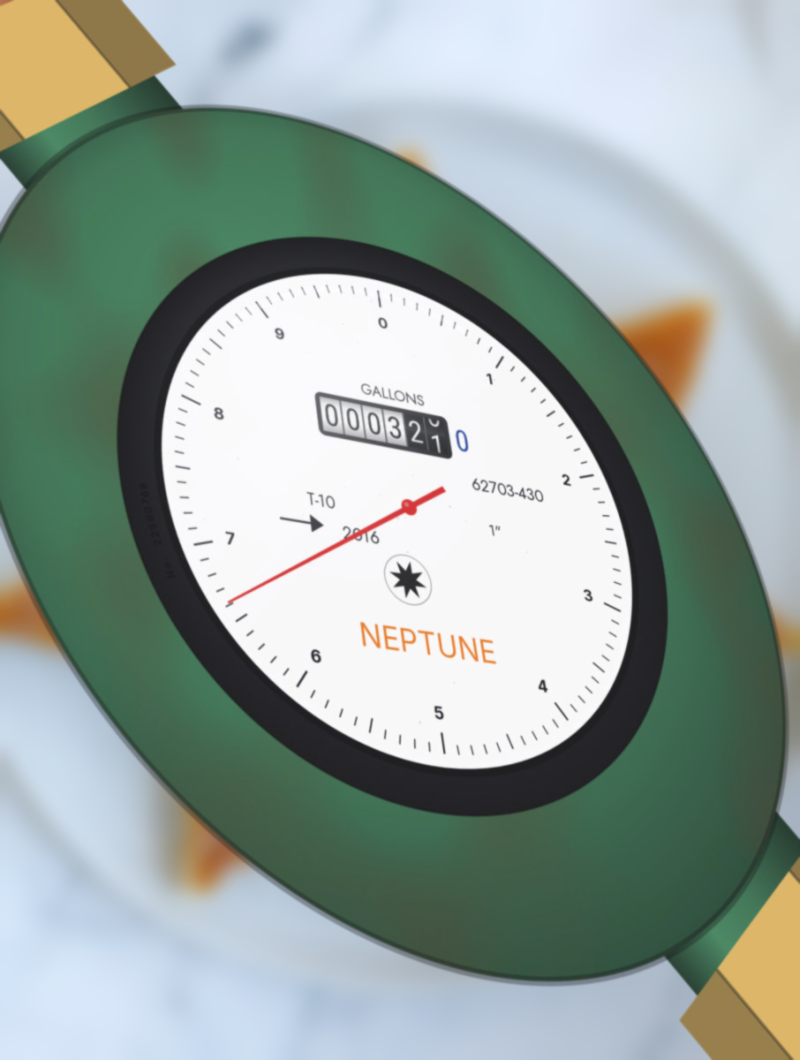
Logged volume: **3206.6** gal
